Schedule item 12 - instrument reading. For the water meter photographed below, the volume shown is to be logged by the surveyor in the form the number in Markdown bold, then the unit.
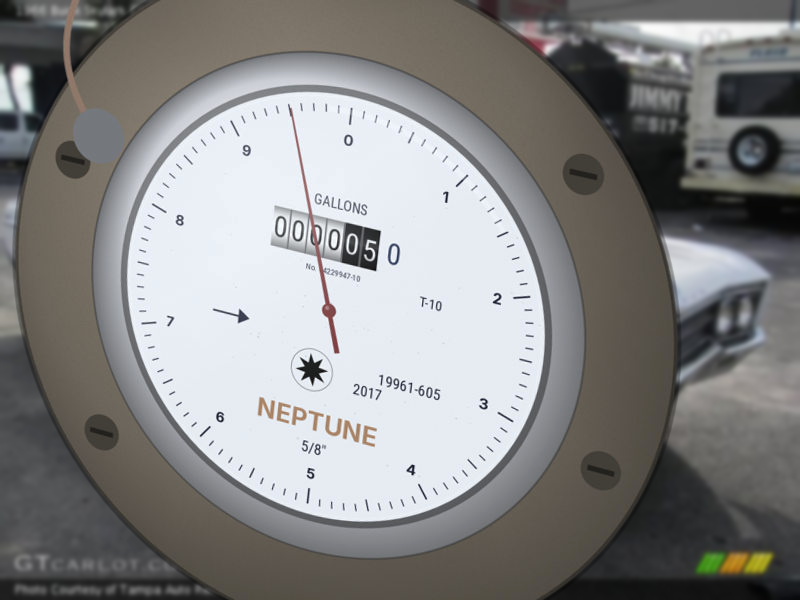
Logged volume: **49.5** gal
